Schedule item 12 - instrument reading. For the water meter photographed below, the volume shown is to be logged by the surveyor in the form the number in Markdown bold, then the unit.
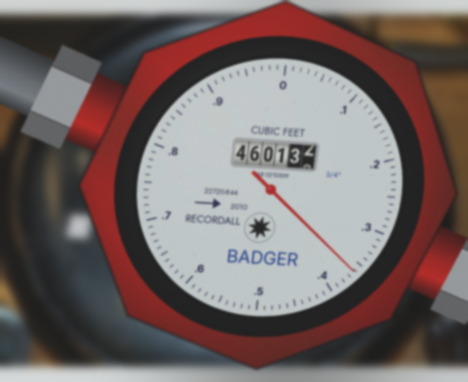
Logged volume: **460132.36** ft³
